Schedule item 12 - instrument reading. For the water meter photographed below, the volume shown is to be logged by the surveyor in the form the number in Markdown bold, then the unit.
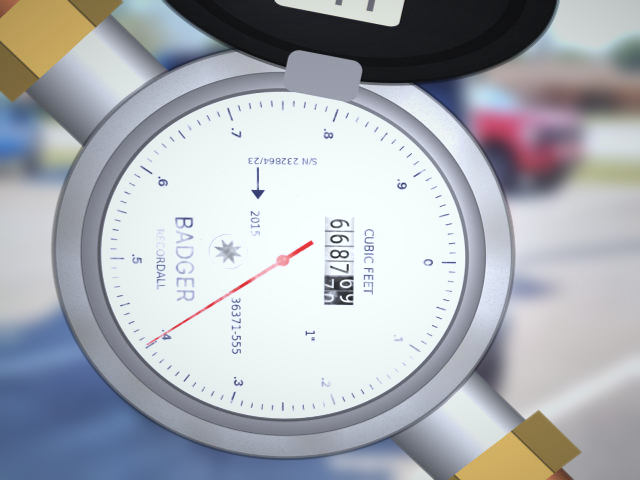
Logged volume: **668769.40** ft³
